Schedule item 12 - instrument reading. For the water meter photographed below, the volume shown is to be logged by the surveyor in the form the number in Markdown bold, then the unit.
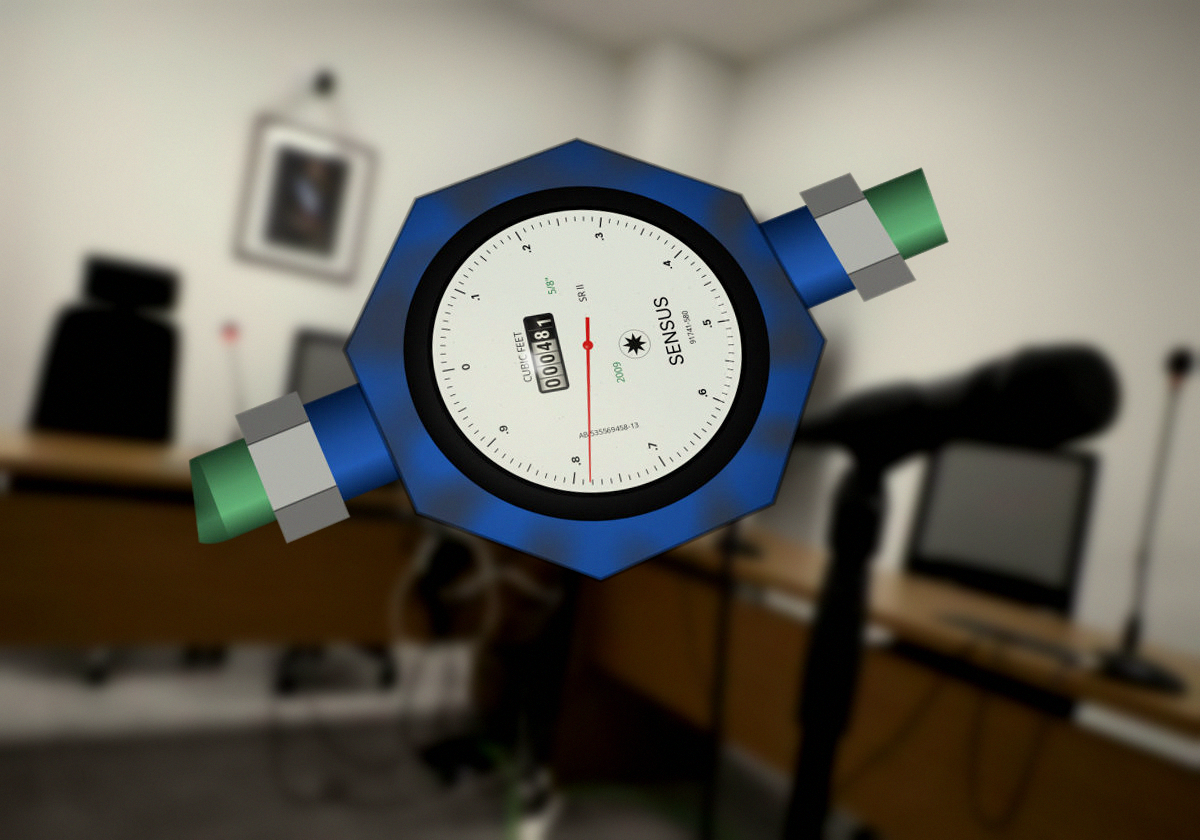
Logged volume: **480.78** ft³
